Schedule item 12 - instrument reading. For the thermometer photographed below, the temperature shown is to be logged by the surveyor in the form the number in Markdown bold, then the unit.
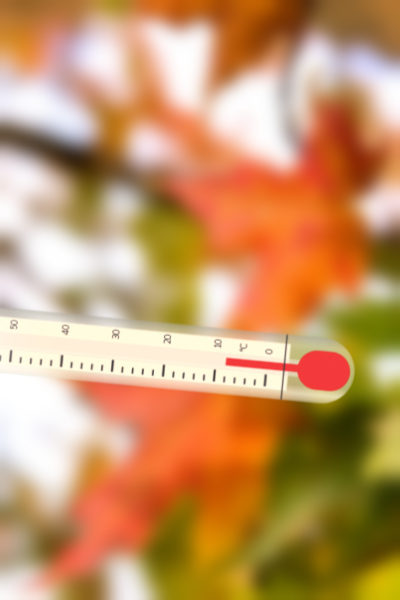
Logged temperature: **8** °C
